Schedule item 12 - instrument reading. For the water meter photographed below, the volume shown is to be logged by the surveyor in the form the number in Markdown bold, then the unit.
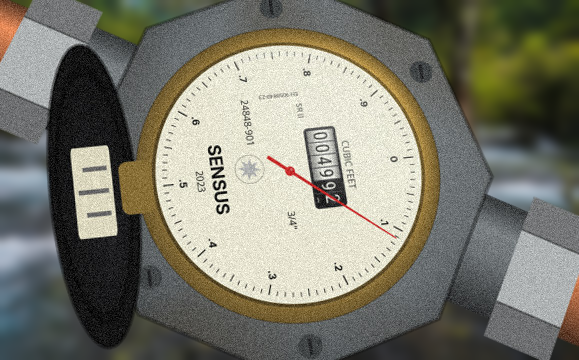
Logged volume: **4992.11** ft³
